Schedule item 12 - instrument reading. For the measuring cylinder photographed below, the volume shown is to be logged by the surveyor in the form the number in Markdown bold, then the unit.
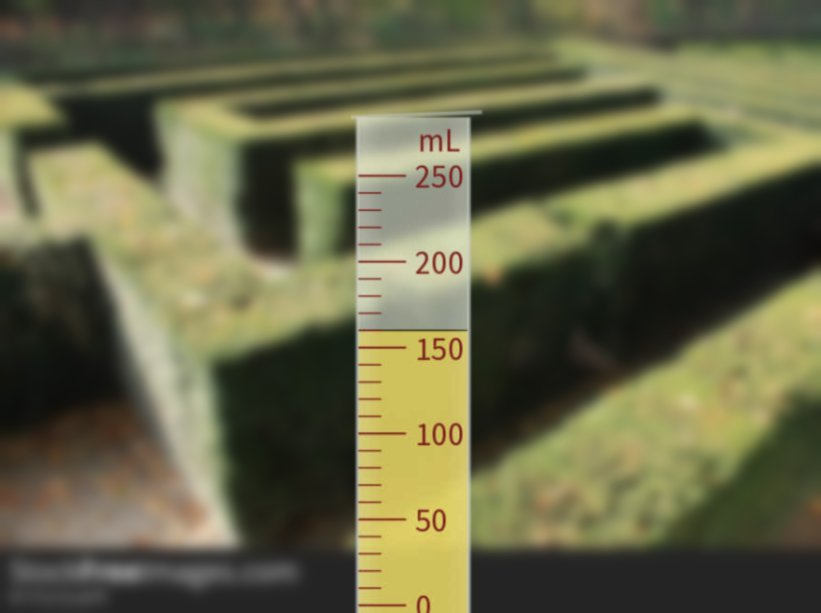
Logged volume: **160** mL
